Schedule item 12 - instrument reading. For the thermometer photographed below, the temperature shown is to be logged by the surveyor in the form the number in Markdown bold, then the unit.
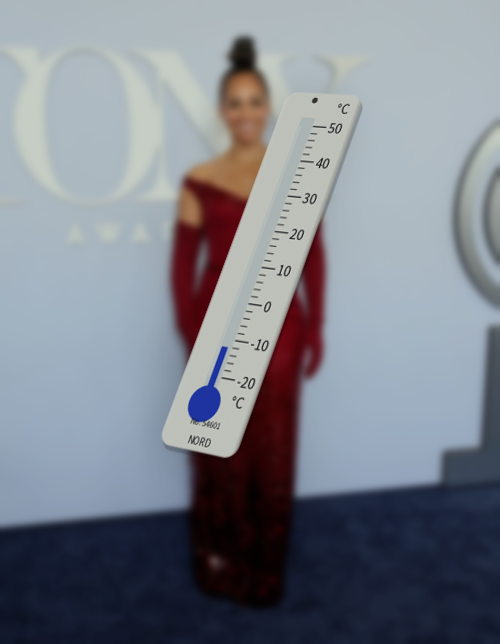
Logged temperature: **-12** °C
